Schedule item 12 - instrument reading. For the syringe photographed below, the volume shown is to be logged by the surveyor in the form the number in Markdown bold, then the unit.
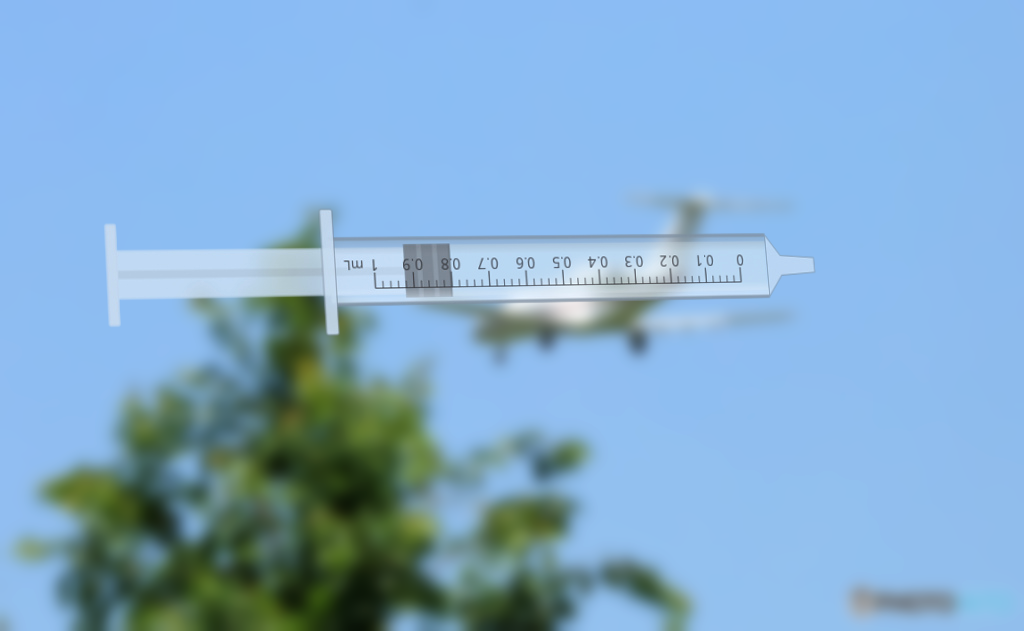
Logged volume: **0.8** mL
